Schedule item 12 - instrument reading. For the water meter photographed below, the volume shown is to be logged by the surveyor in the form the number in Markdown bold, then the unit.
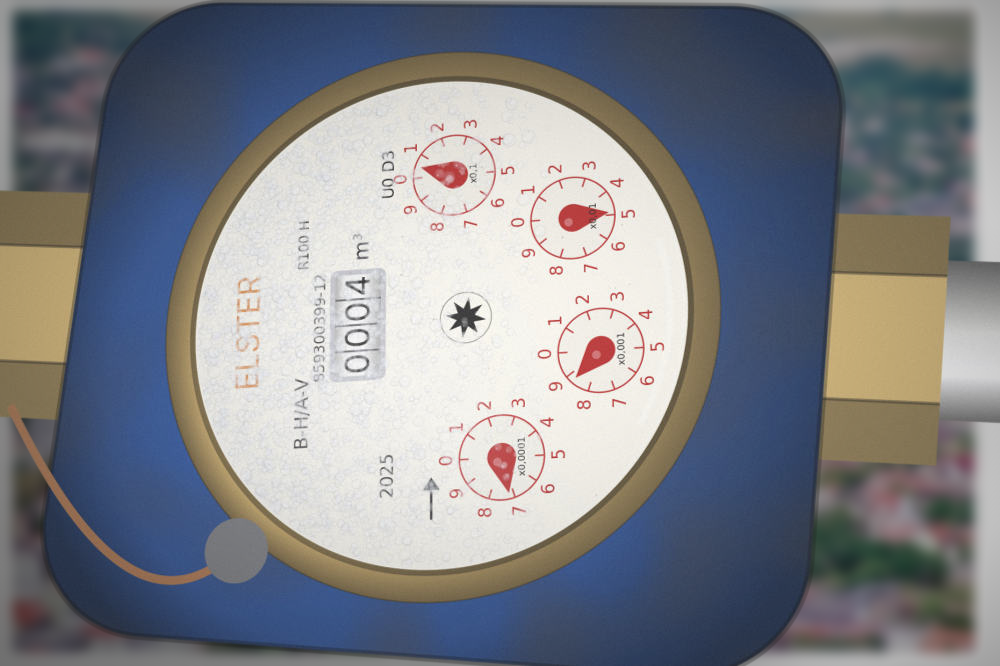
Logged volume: **4.0487** m³
